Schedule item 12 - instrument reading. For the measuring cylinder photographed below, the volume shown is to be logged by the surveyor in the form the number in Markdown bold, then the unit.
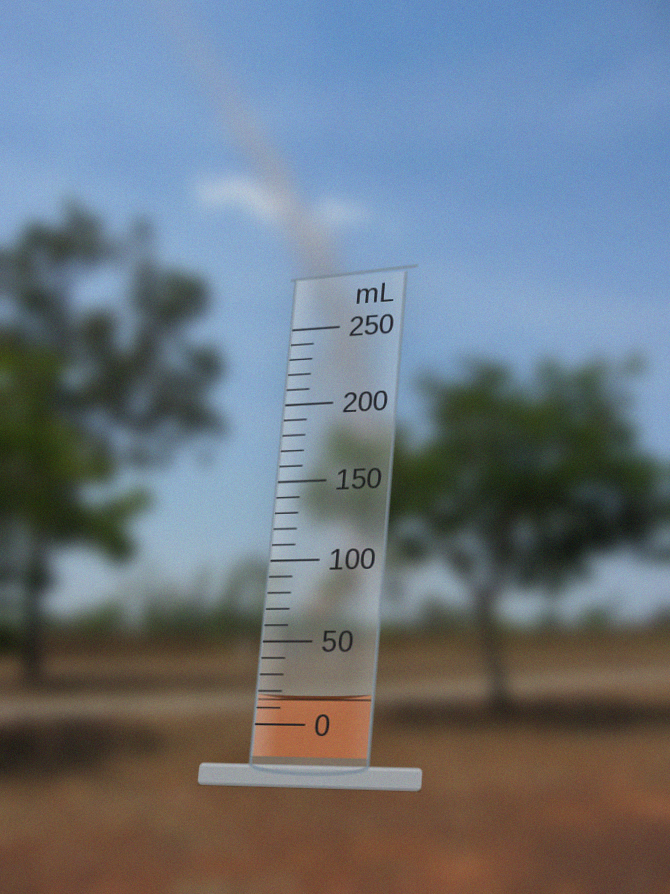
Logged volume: **15** mL
